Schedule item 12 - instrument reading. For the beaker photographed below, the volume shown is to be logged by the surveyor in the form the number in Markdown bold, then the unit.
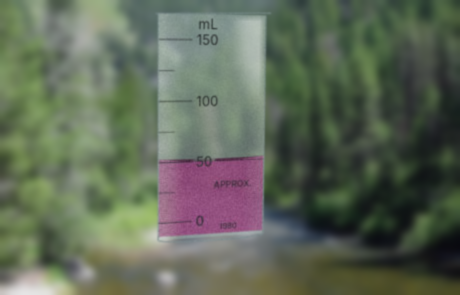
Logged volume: **50** mL
